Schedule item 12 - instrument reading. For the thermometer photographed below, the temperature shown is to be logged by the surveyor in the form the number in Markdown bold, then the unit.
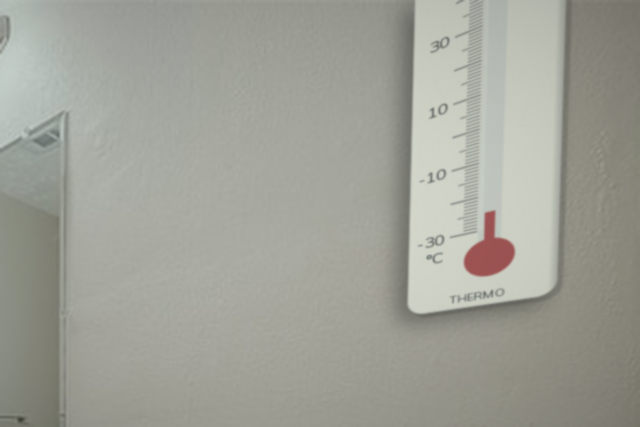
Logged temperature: **-25** °C
